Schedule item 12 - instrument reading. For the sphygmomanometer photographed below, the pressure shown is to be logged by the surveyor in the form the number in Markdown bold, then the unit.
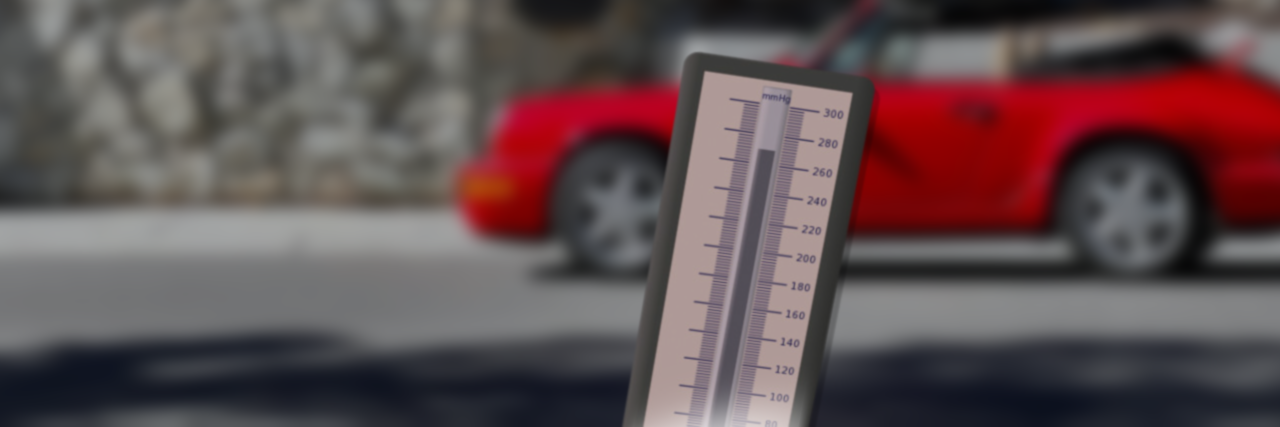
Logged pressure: **270** mmHg
